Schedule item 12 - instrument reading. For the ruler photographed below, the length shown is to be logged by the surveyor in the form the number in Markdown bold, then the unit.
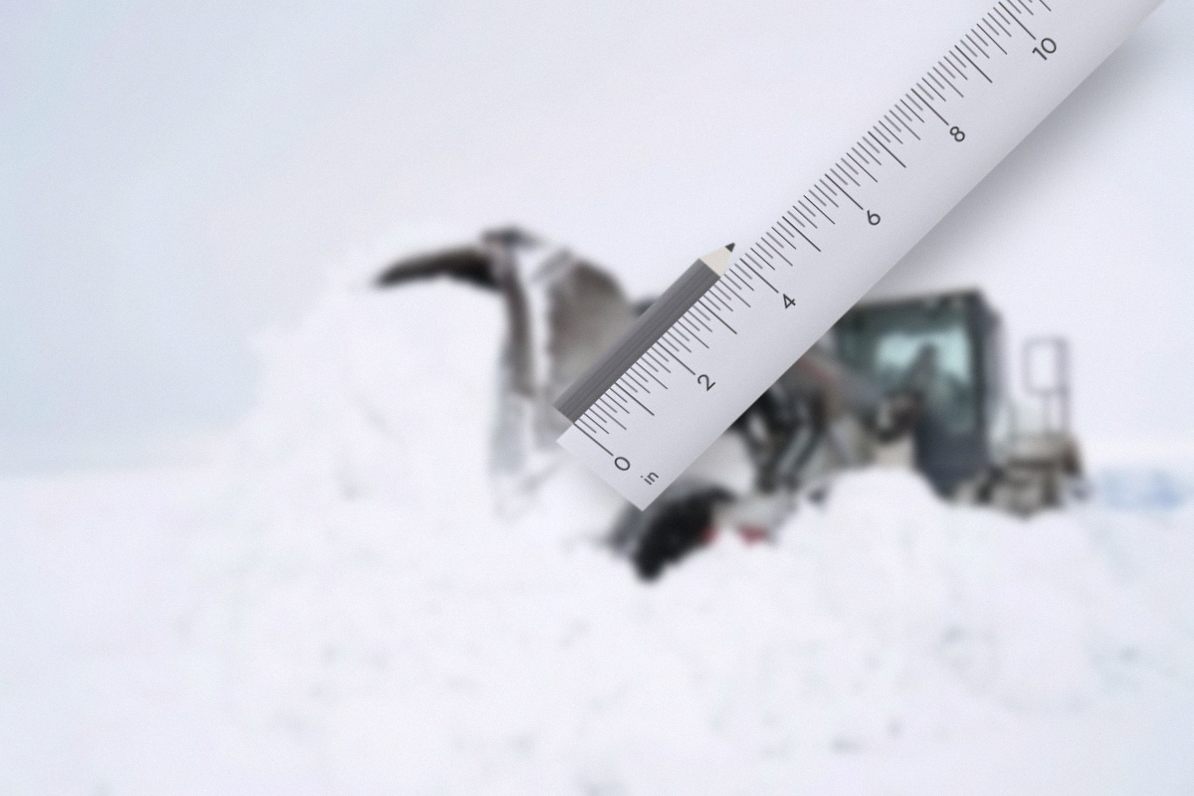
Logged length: **4.125** in
